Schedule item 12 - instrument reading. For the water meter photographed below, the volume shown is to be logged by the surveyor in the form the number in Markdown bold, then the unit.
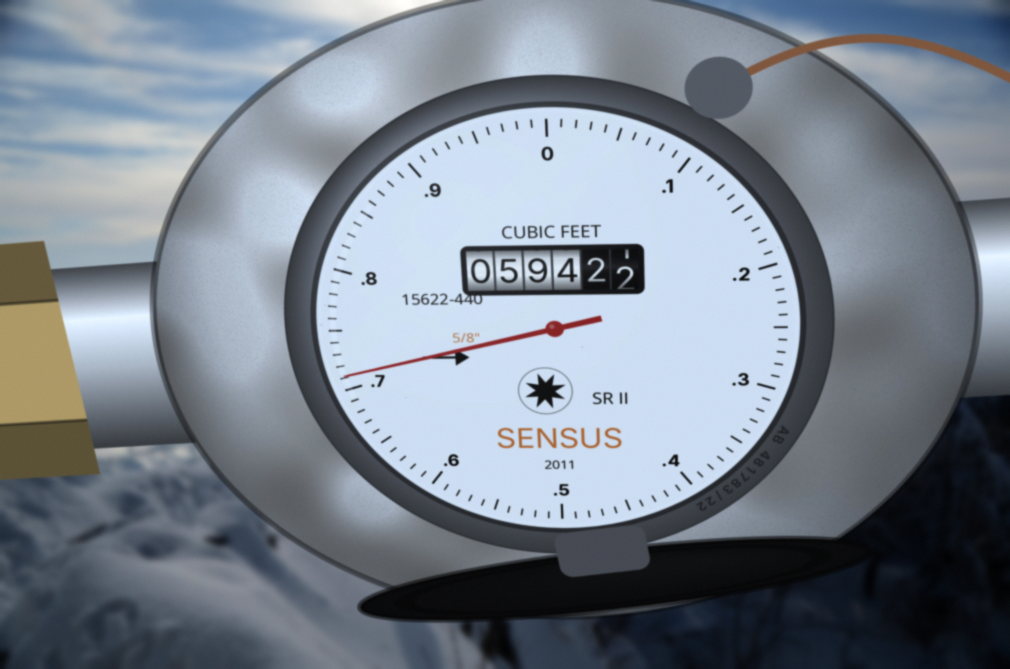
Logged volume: **59421.71** ft³
